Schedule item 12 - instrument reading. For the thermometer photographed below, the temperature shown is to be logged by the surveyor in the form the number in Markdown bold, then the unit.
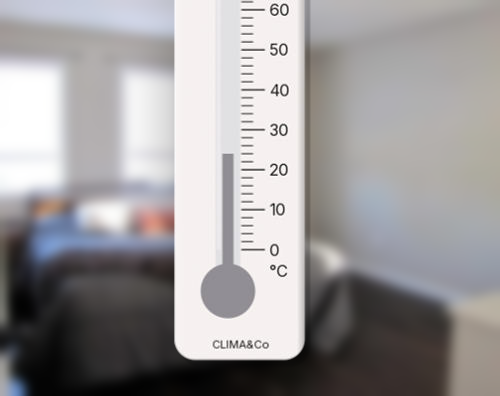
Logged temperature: **24** °C
